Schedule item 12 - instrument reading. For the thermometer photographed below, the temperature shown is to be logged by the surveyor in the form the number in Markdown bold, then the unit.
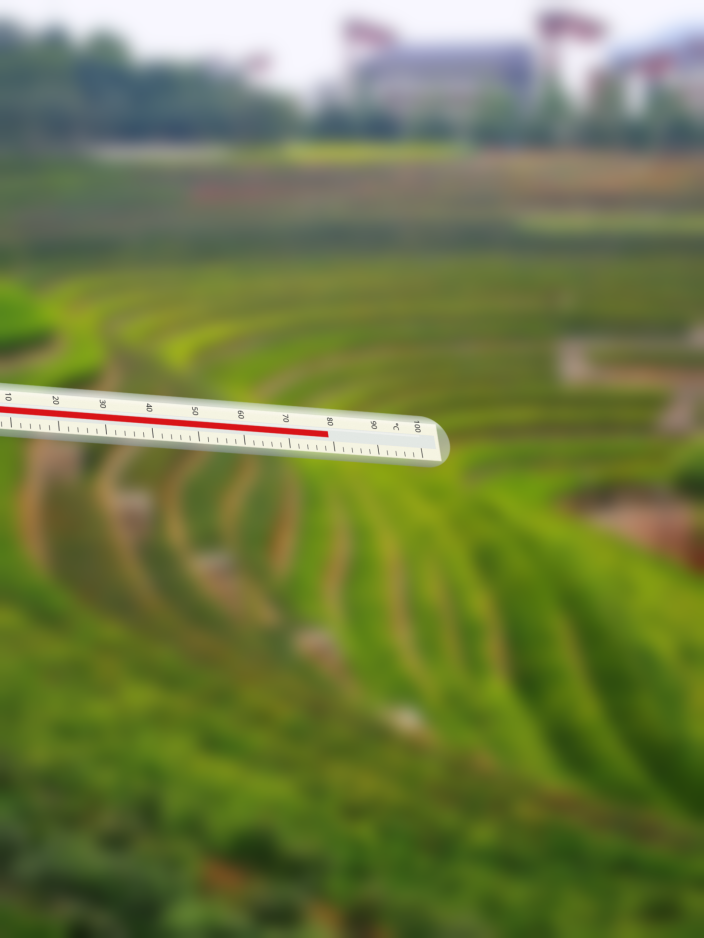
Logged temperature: **79** °C
